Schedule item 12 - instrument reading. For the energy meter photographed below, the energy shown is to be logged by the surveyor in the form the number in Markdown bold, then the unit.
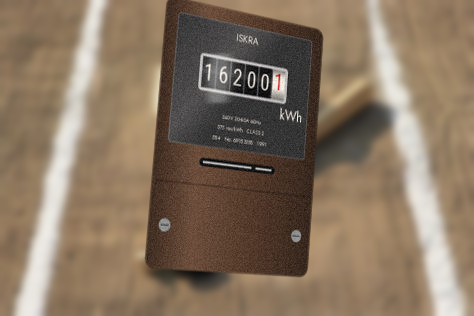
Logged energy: **16200.1** kWh
